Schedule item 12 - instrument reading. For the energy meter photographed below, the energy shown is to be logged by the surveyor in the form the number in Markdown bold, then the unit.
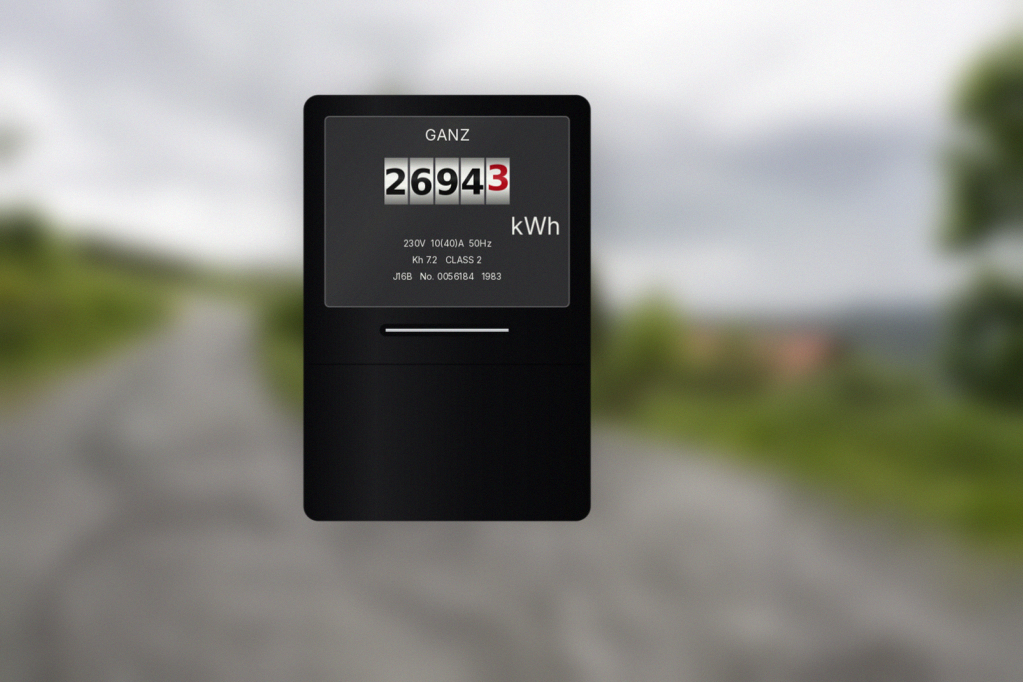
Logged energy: **2694.3** kWh
